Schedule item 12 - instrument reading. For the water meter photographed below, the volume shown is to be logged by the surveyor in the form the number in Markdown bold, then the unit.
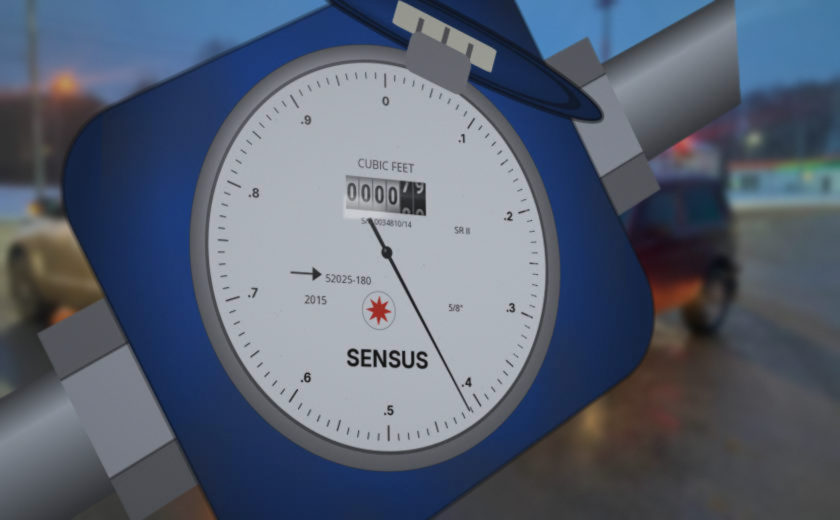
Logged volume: **79.41** ft³
